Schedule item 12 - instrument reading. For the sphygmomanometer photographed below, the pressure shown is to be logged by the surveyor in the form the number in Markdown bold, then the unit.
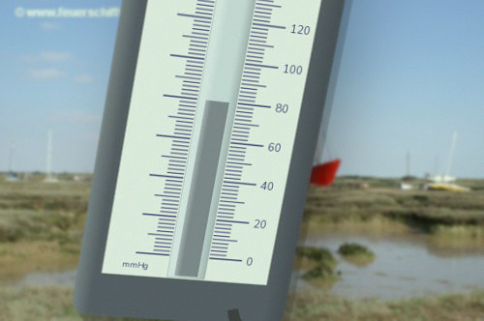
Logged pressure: **80** mmHg
